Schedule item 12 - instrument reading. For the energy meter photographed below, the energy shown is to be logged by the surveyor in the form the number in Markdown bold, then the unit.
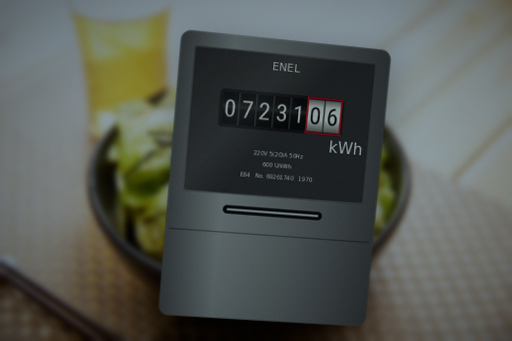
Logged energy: **7231.06** kWh
